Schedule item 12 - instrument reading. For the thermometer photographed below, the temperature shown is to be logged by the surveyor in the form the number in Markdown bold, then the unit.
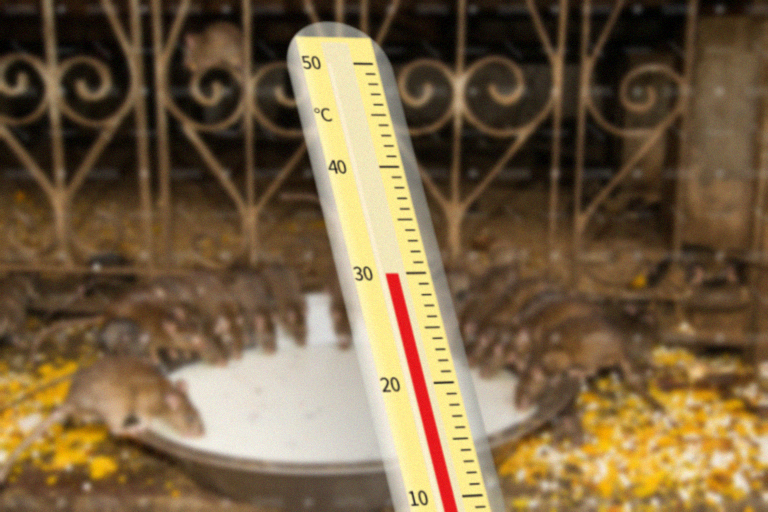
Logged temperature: **30** °C
